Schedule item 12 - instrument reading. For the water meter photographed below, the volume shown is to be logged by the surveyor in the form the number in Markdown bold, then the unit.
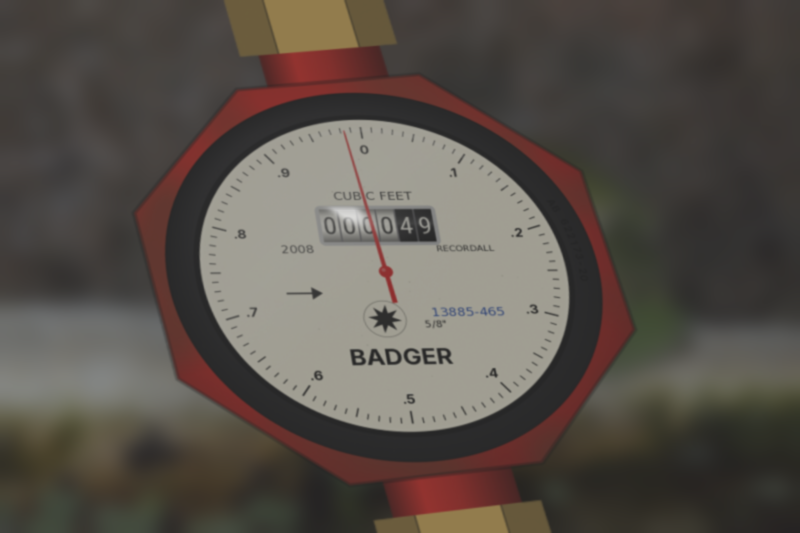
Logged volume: **48.98** ft³
